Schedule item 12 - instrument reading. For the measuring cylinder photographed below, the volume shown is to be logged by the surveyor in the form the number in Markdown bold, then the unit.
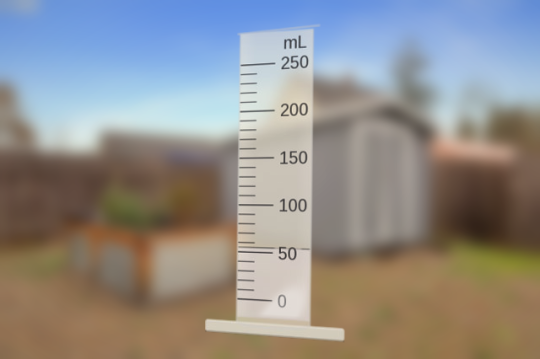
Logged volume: **55** mL
